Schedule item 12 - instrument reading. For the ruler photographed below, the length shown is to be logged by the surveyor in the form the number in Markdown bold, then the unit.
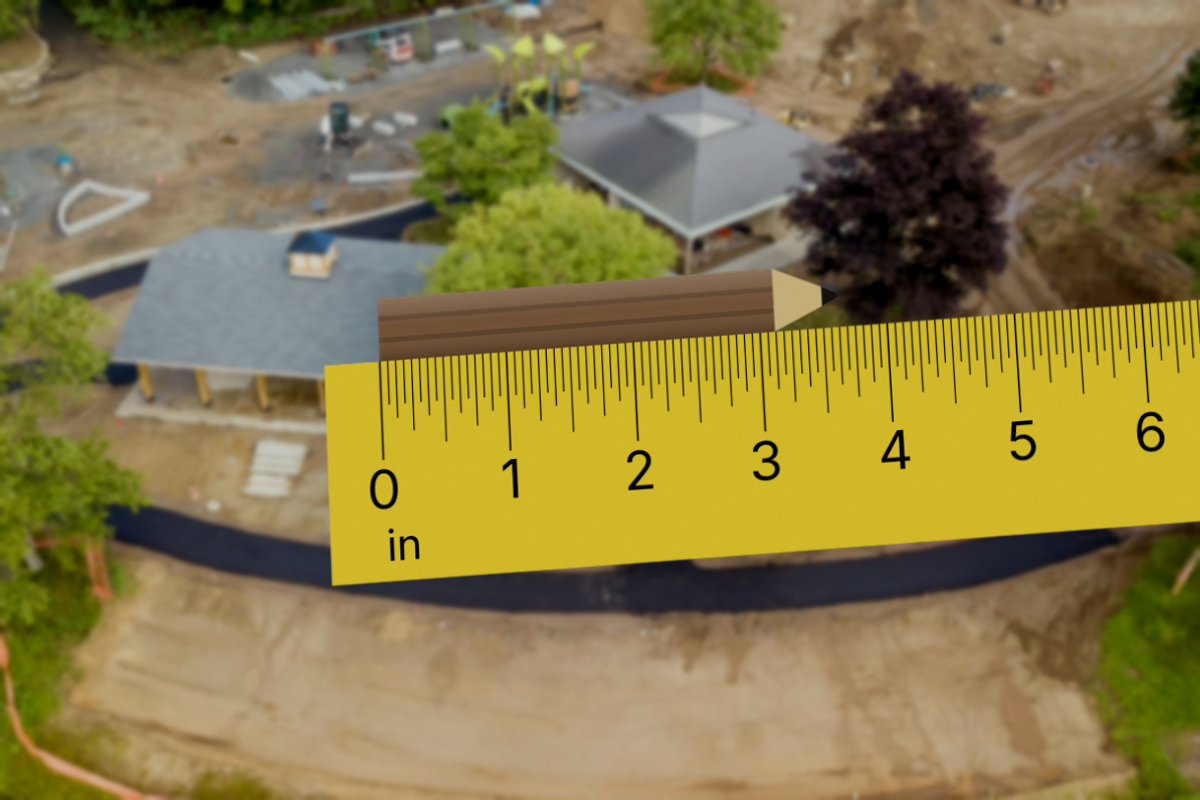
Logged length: **3.625** in
